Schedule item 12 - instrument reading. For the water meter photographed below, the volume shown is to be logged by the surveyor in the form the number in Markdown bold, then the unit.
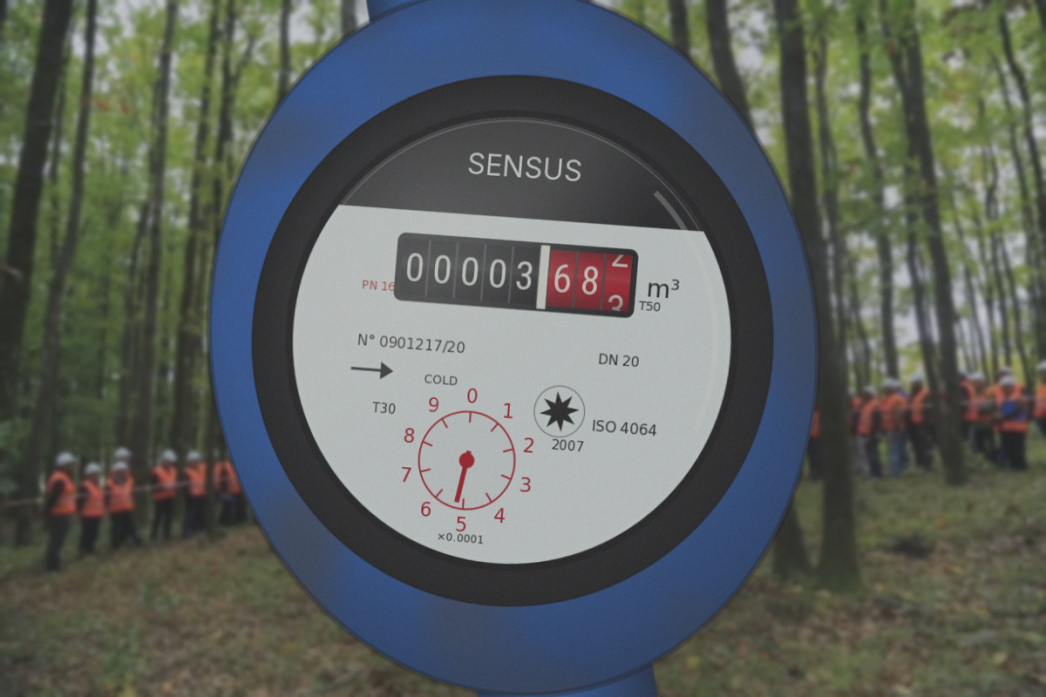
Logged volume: **3.6825** m³
